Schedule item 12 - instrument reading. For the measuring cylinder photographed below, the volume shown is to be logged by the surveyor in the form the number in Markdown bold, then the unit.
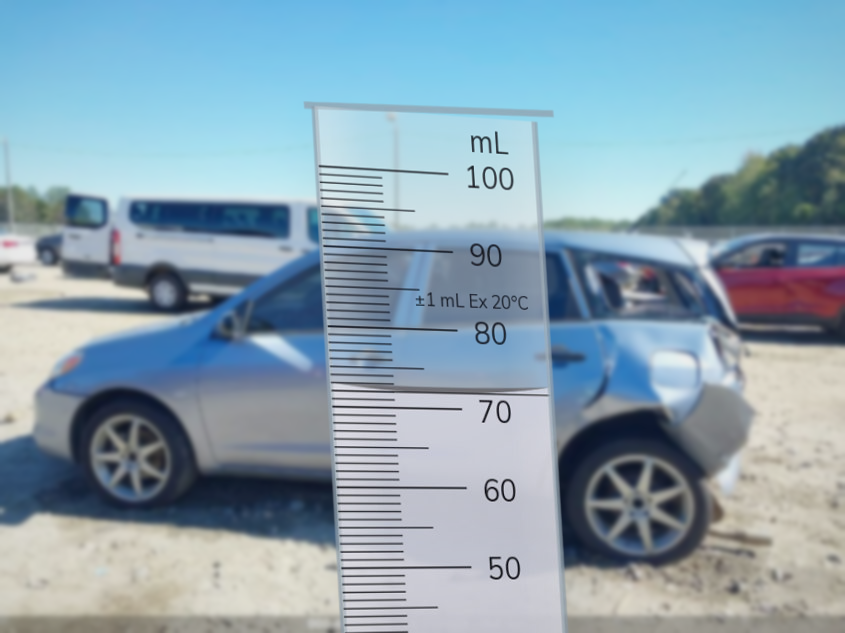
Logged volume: **72** mL
